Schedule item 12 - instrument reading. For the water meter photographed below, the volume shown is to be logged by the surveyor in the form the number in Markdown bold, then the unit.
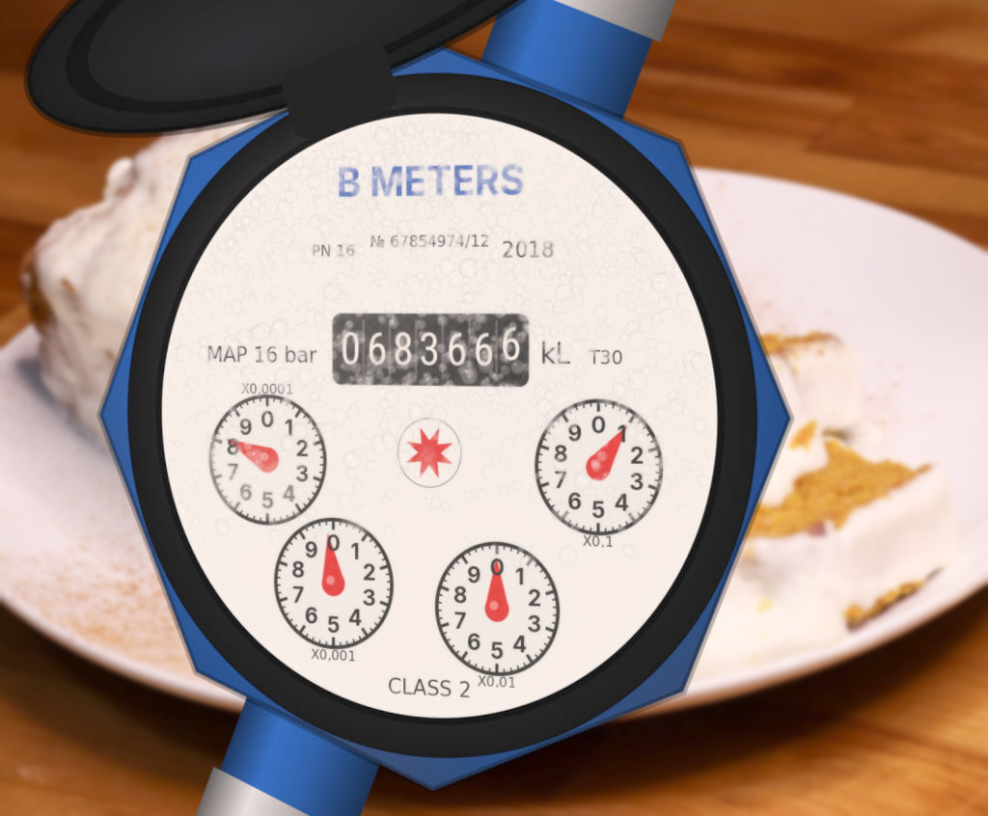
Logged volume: **683666.0998** kL
